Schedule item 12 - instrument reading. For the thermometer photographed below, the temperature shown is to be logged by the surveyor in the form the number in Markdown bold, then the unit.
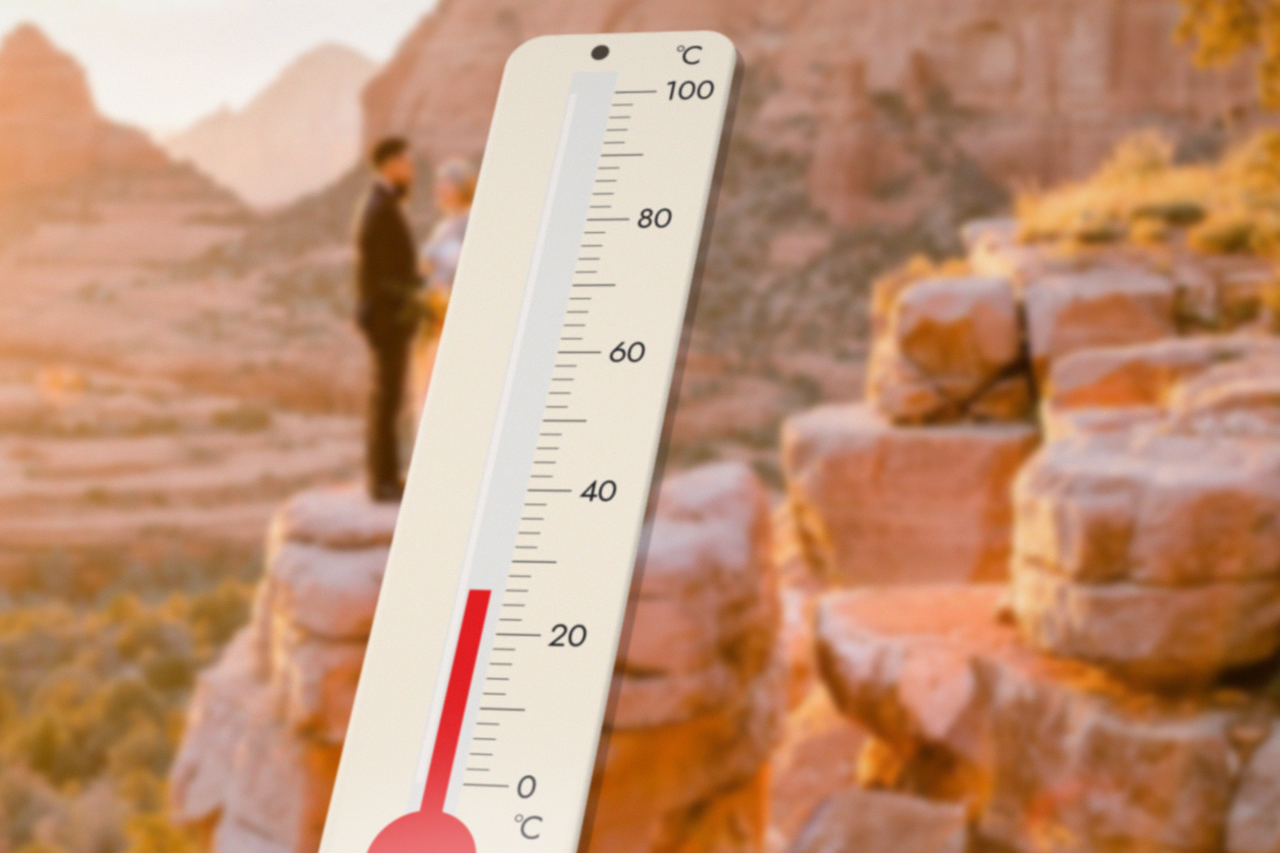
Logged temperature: **26** °C
